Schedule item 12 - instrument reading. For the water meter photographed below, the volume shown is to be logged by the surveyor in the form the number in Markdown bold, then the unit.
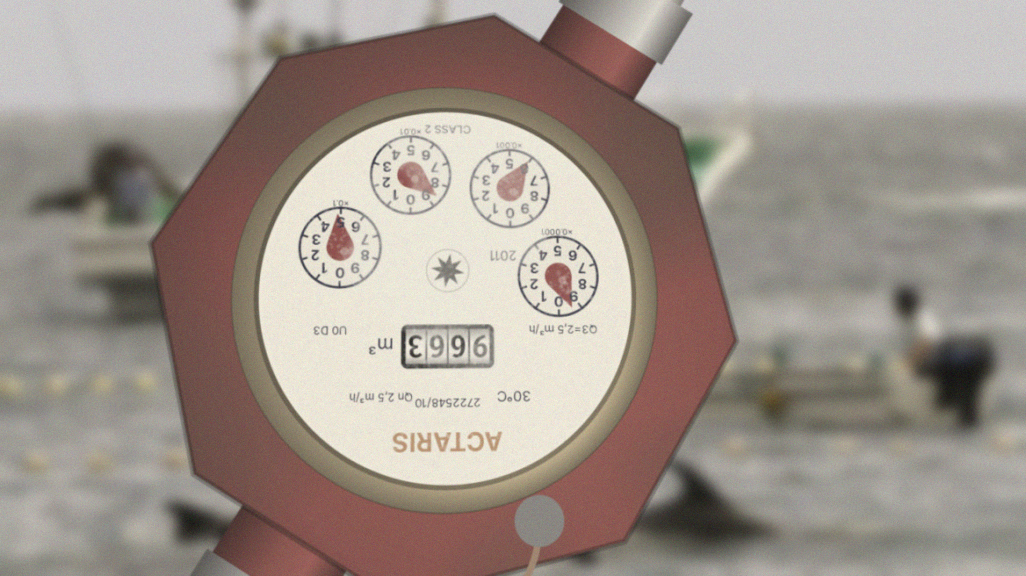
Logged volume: **9663.4859** m³
